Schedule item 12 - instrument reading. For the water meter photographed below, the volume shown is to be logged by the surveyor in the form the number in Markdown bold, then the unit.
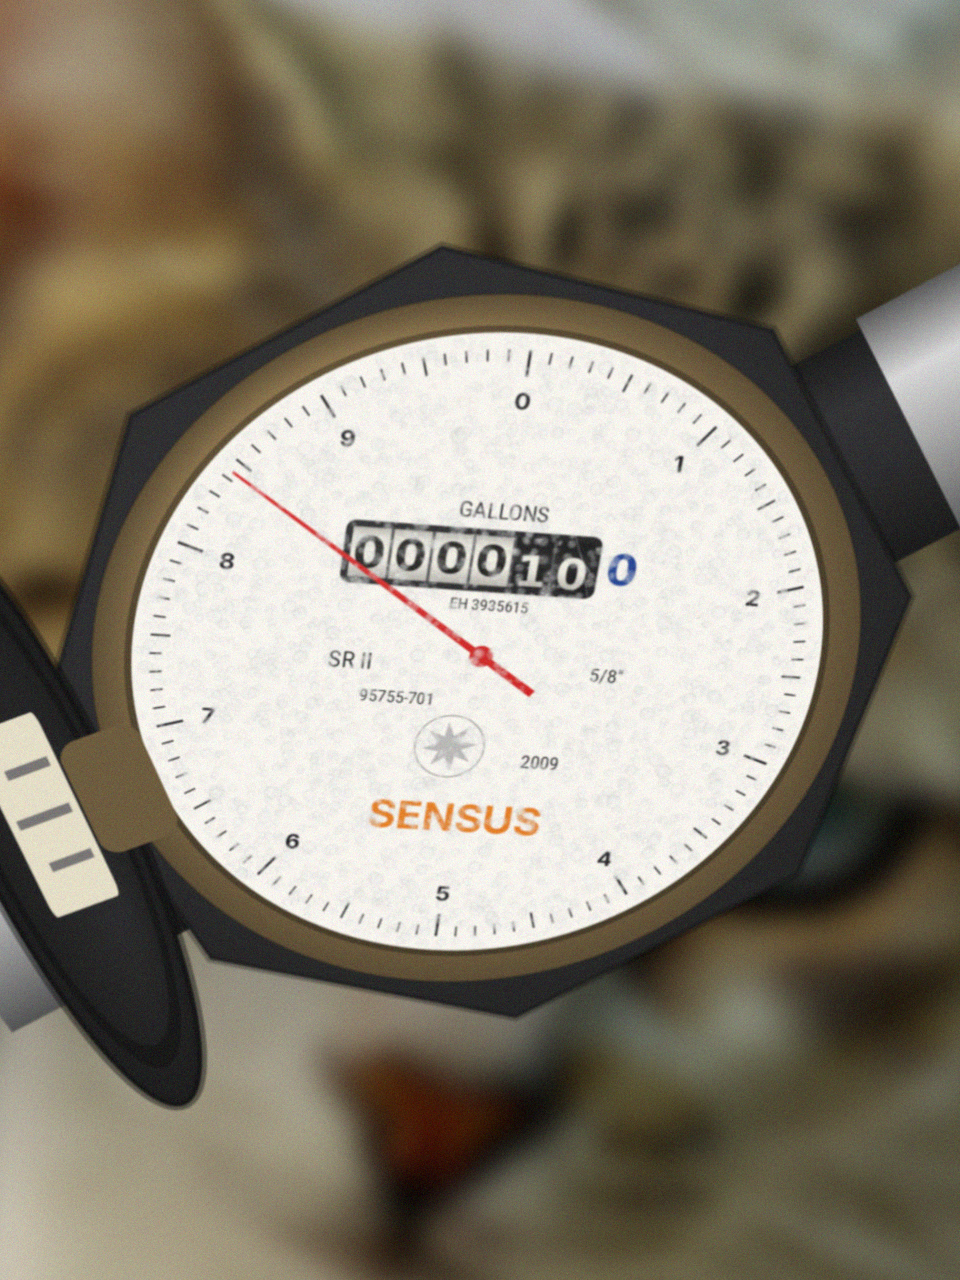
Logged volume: **98.4** gal
